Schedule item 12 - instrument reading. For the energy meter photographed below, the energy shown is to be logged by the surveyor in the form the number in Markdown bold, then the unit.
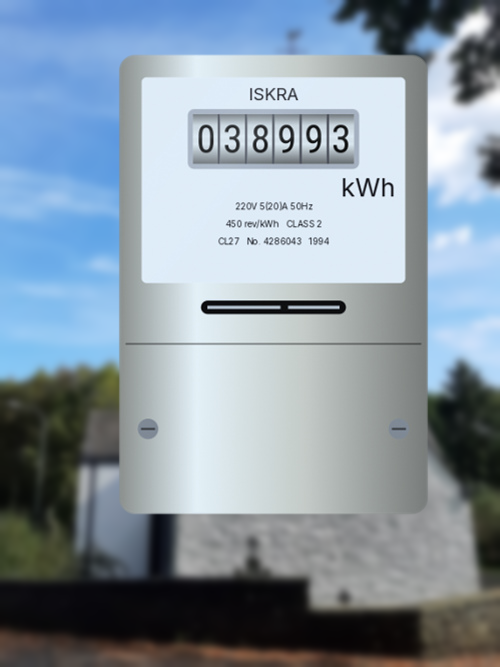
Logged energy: **38993** kWh
